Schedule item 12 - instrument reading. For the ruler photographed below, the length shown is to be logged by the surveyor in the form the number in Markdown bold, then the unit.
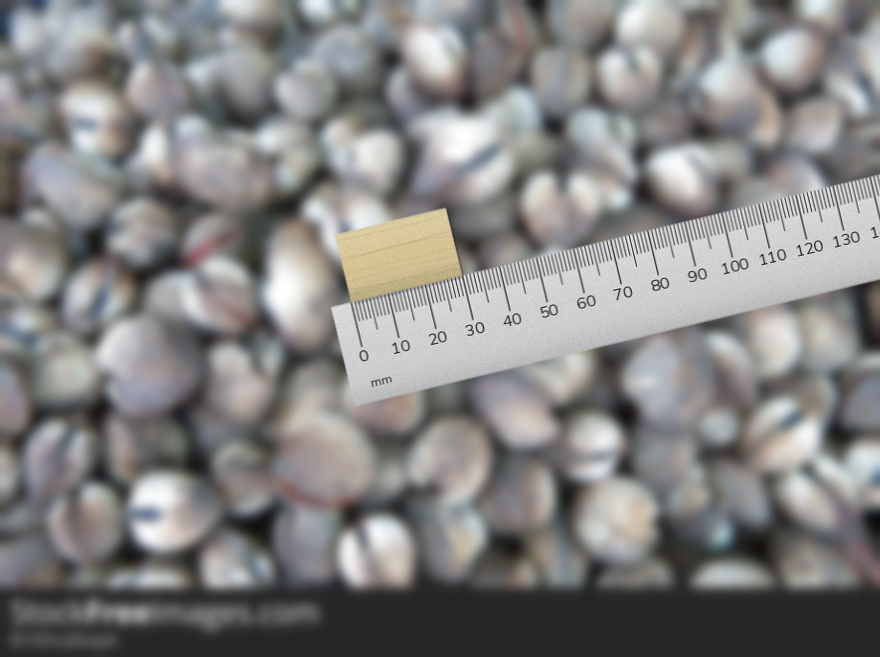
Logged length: **30** mm
